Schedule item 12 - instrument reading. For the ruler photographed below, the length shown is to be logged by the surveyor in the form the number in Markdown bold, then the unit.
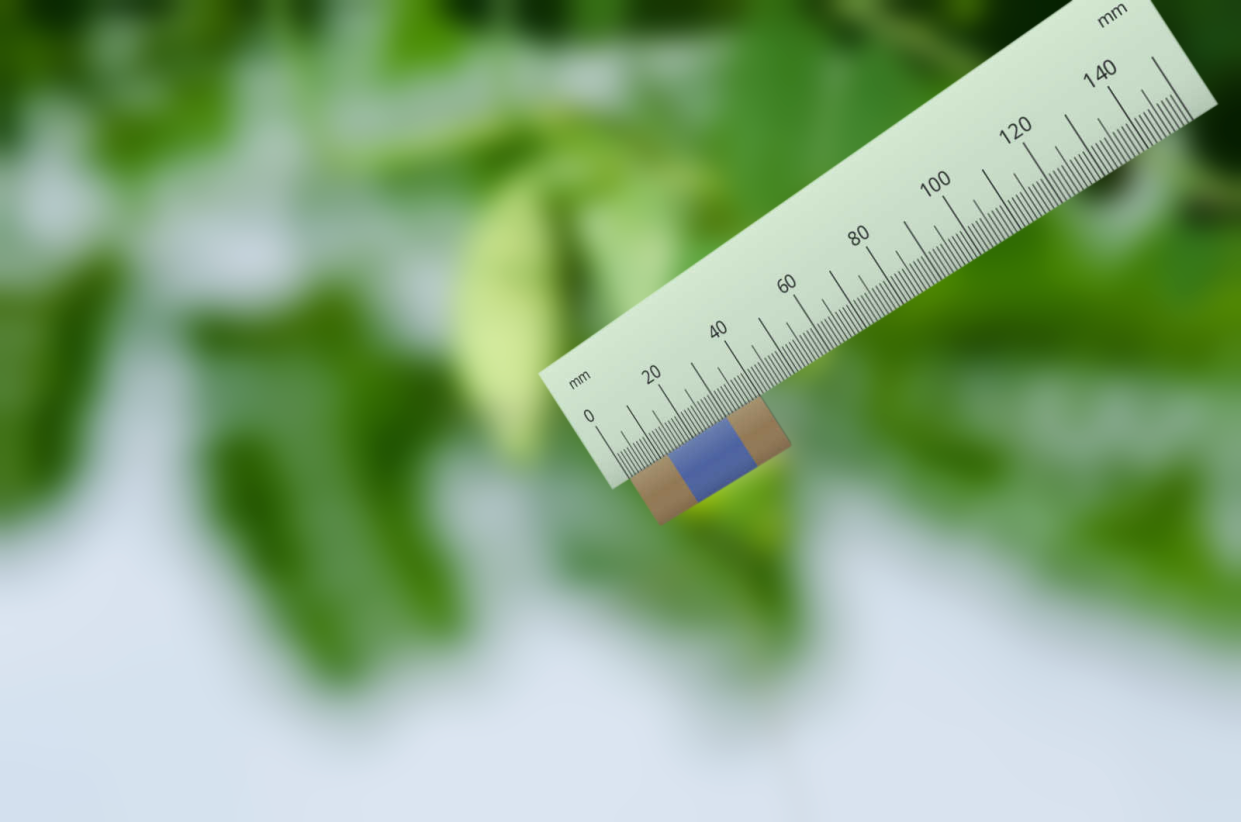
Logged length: **40** mm
